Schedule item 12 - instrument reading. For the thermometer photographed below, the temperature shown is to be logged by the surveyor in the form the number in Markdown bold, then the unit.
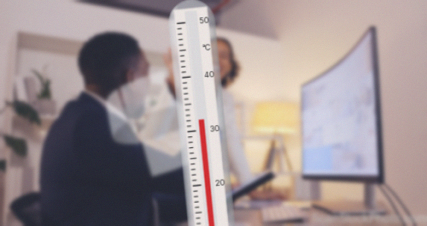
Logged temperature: **32** °C
